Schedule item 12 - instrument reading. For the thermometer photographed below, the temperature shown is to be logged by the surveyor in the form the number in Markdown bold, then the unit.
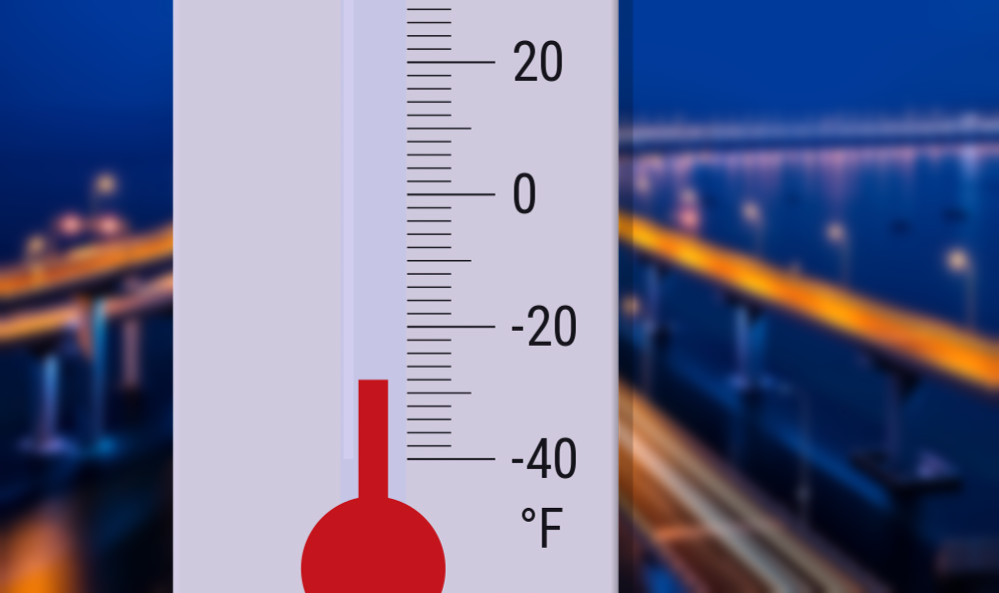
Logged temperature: **-28** °F
